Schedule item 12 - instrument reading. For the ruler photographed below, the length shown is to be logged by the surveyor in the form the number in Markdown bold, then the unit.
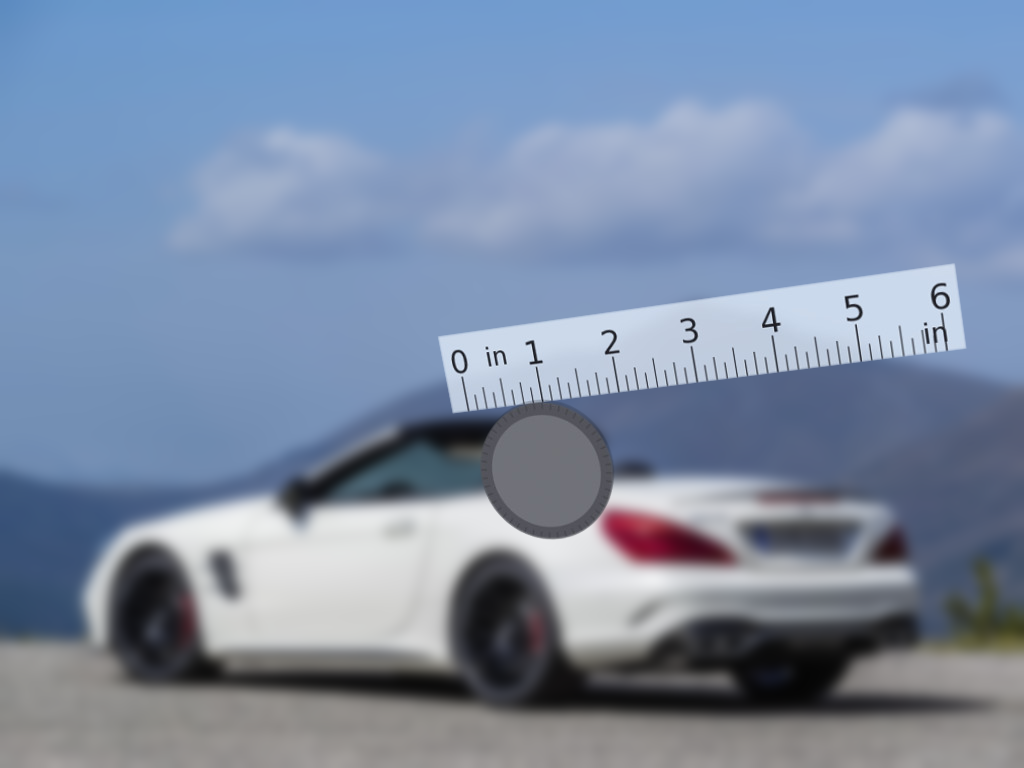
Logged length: **1.75** in
